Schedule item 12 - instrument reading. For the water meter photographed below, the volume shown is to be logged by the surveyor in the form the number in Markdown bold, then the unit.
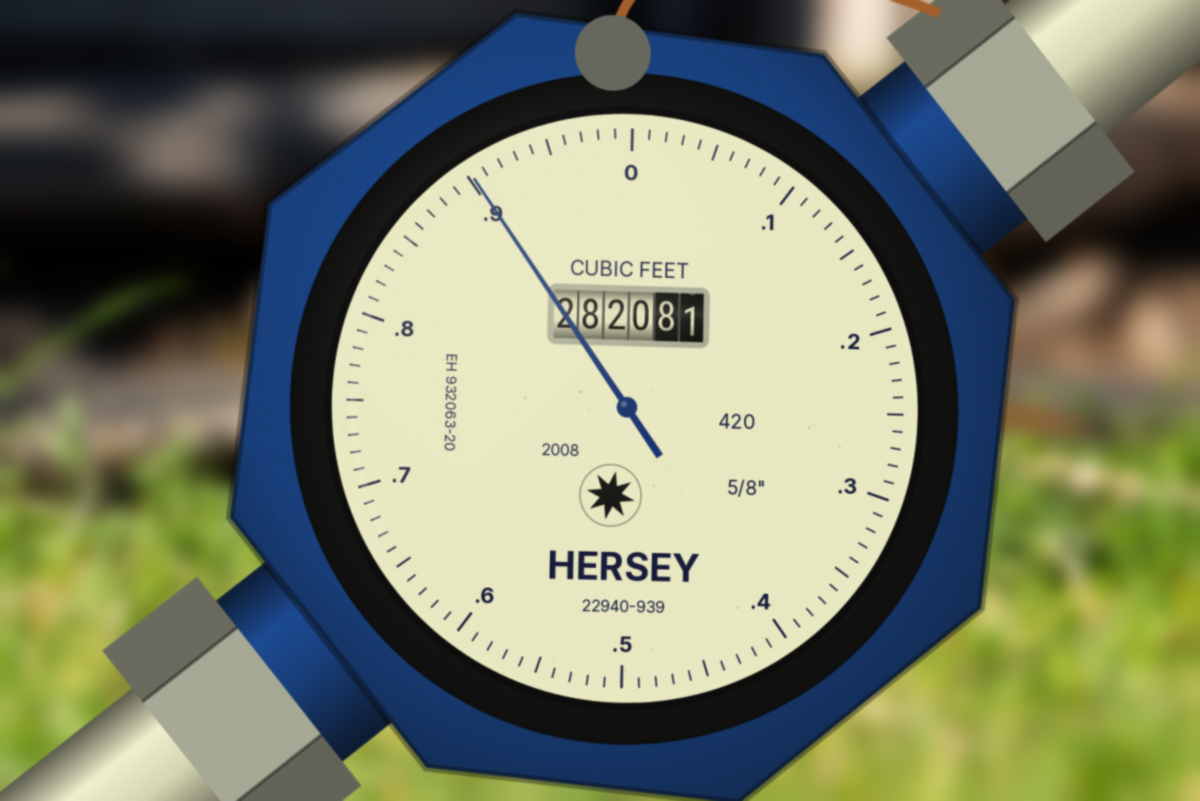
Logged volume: **282080.90** ft³
